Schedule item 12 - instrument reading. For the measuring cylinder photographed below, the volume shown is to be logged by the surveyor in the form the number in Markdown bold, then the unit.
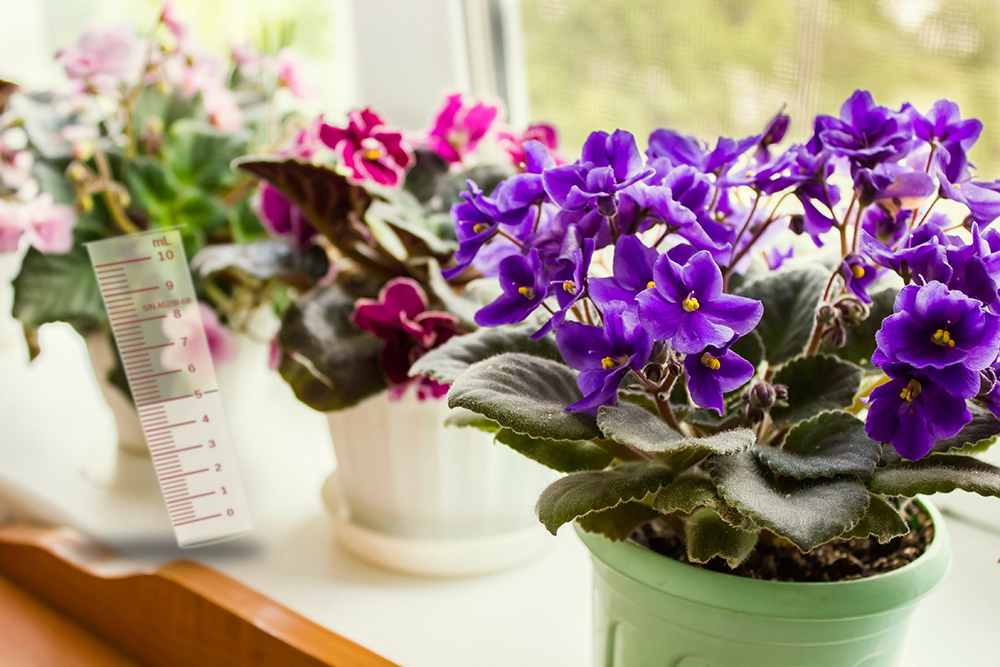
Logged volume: **5** mL
